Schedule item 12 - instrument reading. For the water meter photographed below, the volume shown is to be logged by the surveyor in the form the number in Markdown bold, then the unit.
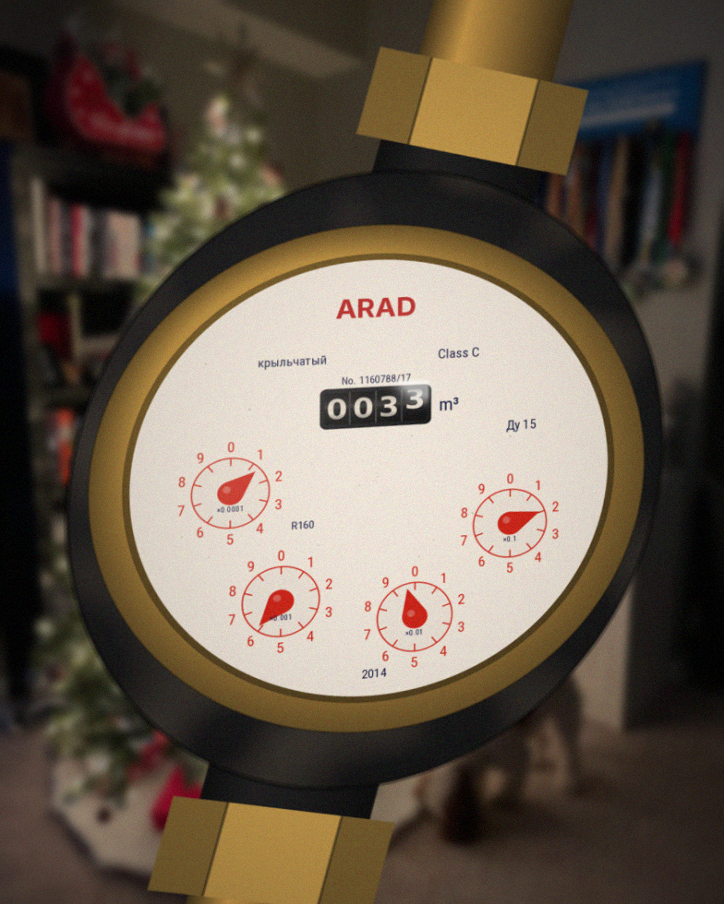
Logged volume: **33.1961** m³
